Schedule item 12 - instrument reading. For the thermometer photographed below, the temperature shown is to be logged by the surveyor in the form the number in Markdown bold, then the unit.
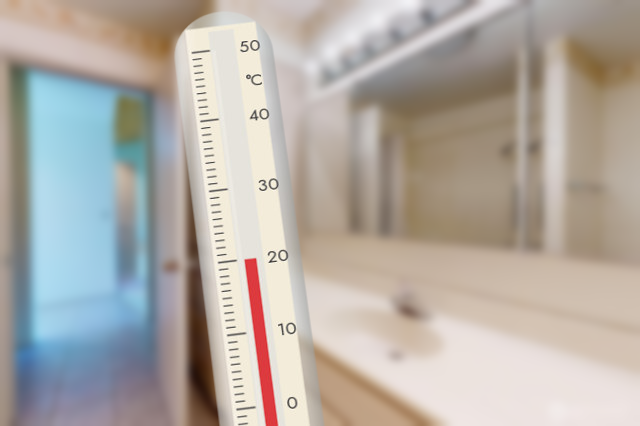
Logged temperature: **20** °C
